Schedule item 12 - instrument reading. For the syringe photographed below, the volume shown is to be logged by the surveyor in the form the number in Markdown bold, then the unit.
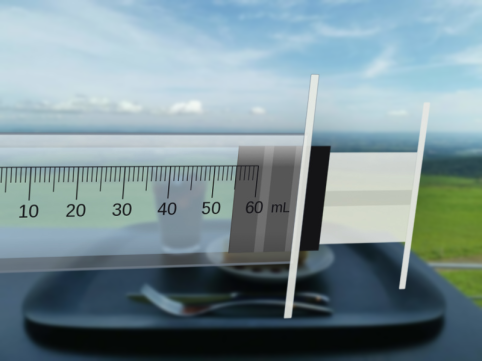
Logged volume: **55** mL
